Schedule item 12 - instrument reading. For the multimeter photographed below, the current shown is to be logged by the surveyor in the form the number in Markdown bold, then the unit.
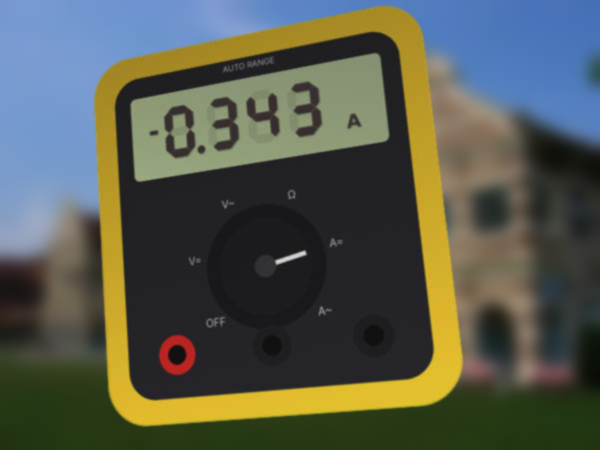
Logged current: **-0.343** A
